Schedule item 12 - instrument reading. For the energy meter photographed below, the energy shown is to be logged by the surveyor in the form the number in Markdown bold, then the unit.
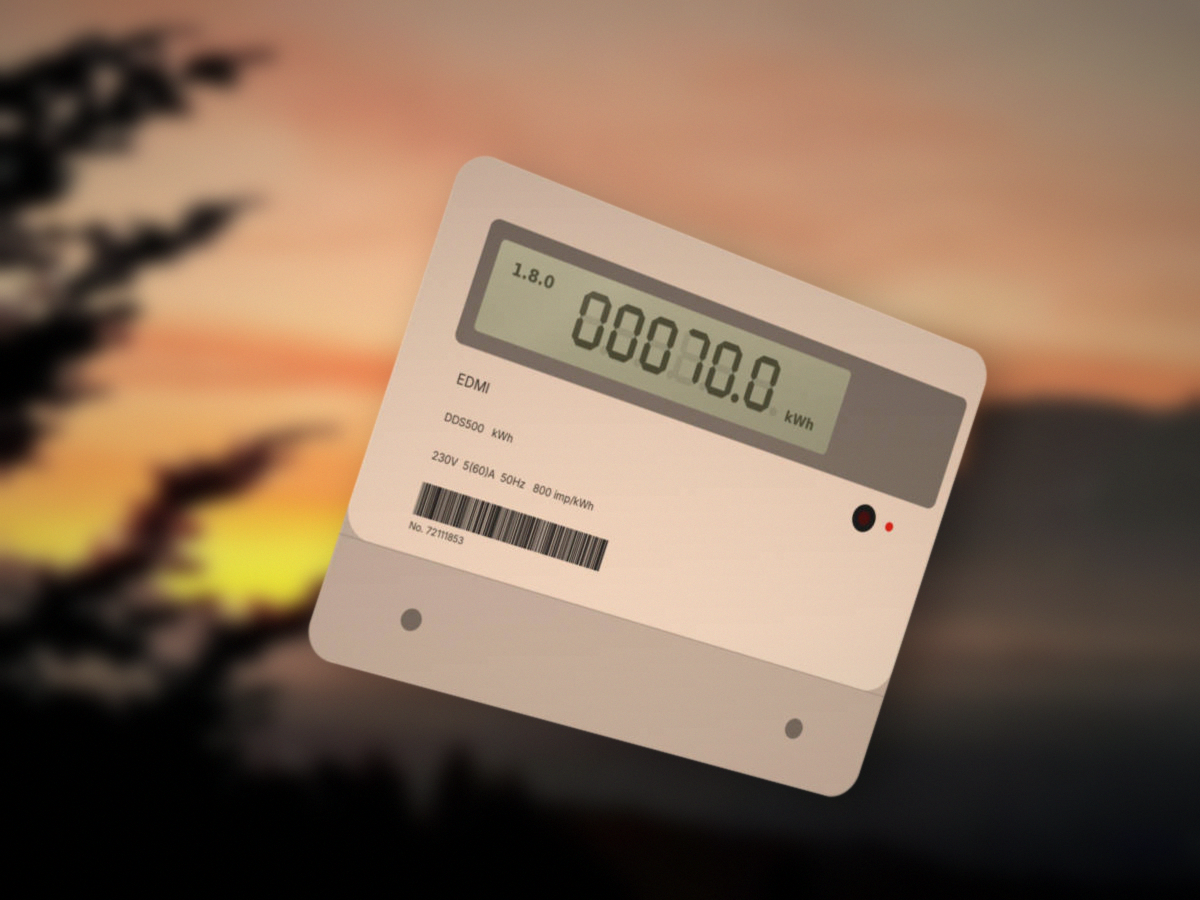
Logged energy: **70.0** kWh
